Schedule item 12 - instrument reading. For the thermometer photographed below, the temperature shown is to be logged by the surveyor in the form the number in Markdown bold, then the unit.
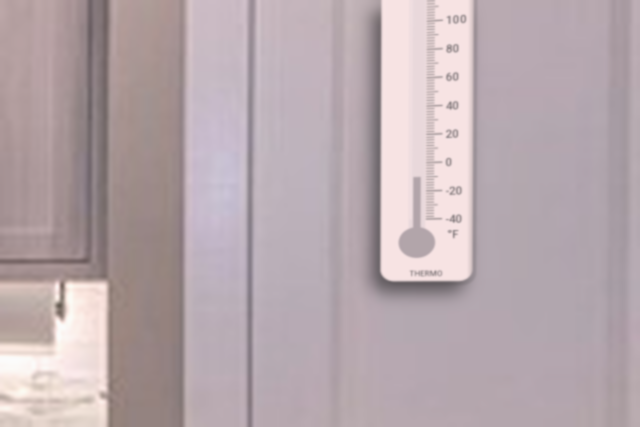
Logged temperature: **-10** °F
